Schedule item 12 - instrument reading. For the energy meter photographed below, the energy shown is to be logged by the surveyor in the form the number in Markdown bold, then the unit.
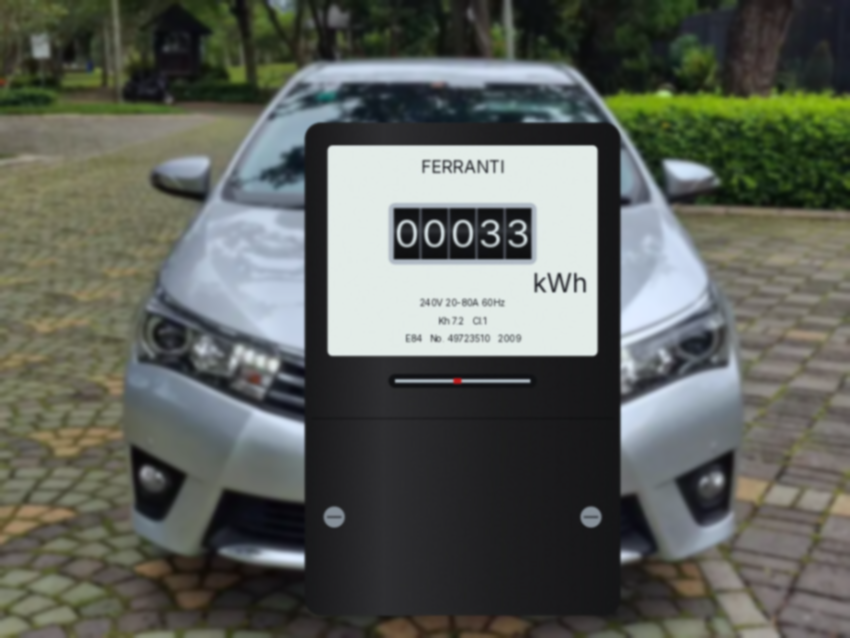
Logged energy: **33** kWh
